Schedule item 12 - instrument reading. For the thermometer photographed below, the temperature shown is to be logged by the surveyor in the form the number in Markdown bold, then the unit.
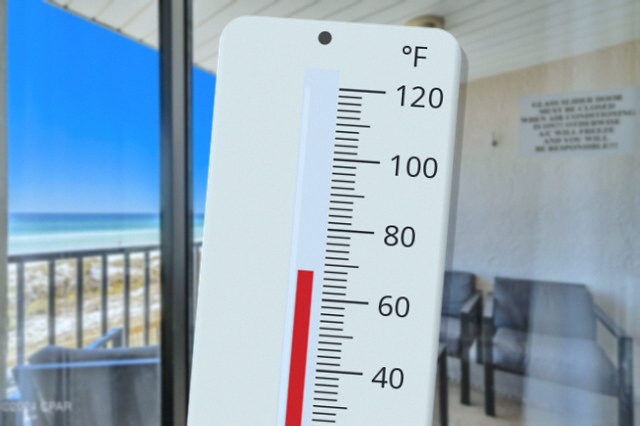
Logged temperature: **68** °F
